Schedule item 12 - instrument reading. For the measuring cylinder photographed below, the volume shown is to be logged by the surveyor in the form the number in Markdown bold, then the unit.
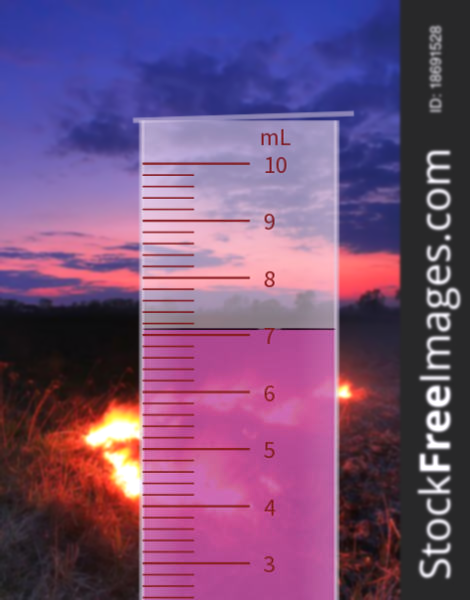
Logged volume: **7.1** mL
